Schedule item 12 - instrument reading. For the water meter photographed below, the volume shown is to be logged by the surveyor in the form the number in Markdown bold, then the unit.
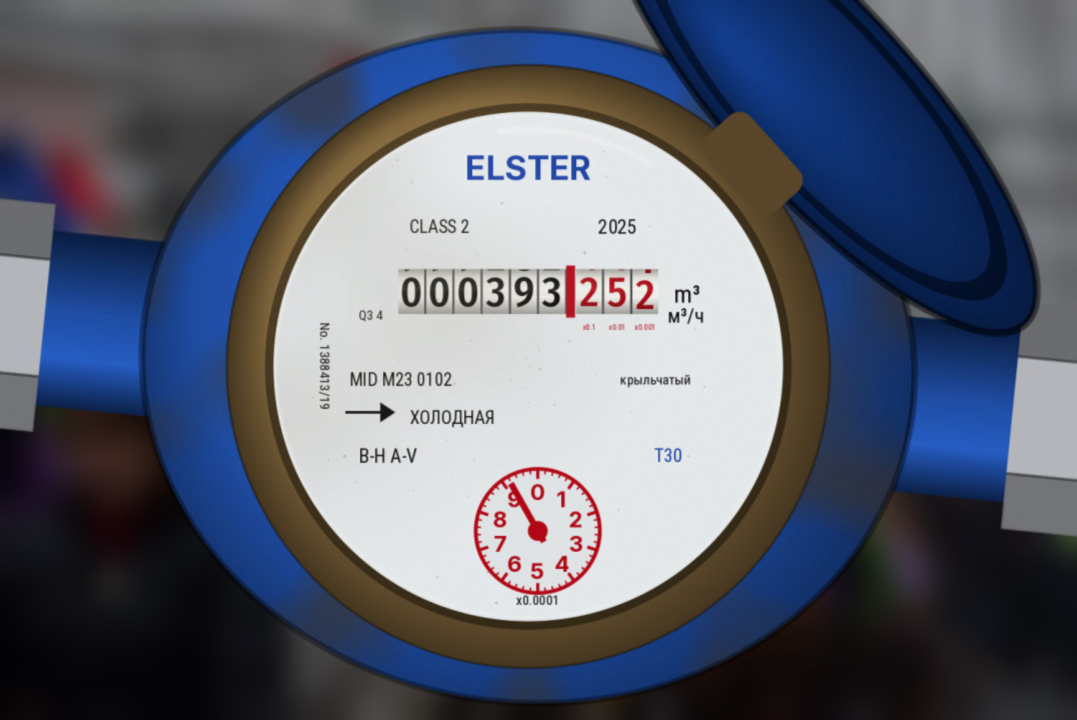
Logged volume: **393.2519** m³
